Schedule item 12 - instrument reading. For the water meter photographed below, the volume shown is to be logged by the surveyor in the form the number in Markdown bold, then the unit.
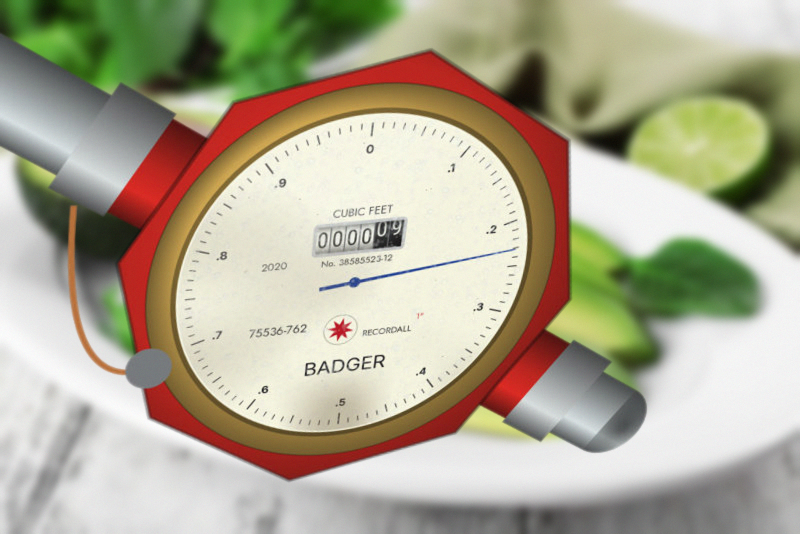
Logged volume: **9.23** ft³
